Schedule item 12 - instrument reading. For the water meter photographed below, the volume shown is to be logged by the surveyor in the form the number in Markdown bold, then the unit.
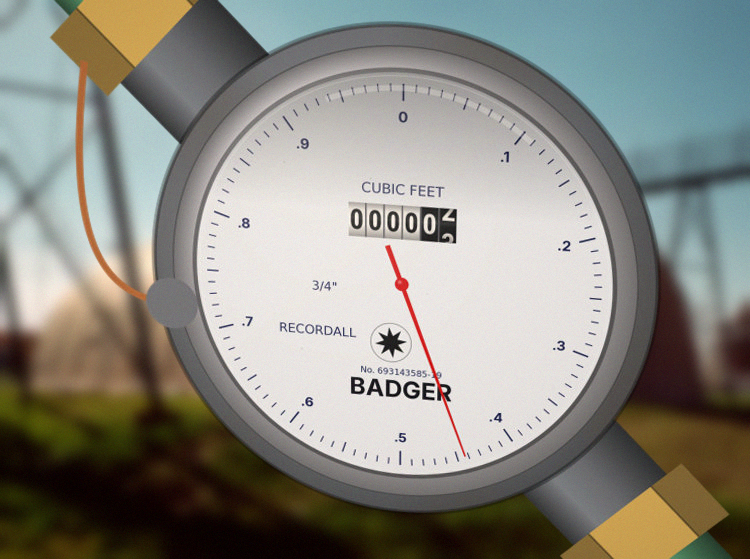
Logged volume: **2.44** ft³
